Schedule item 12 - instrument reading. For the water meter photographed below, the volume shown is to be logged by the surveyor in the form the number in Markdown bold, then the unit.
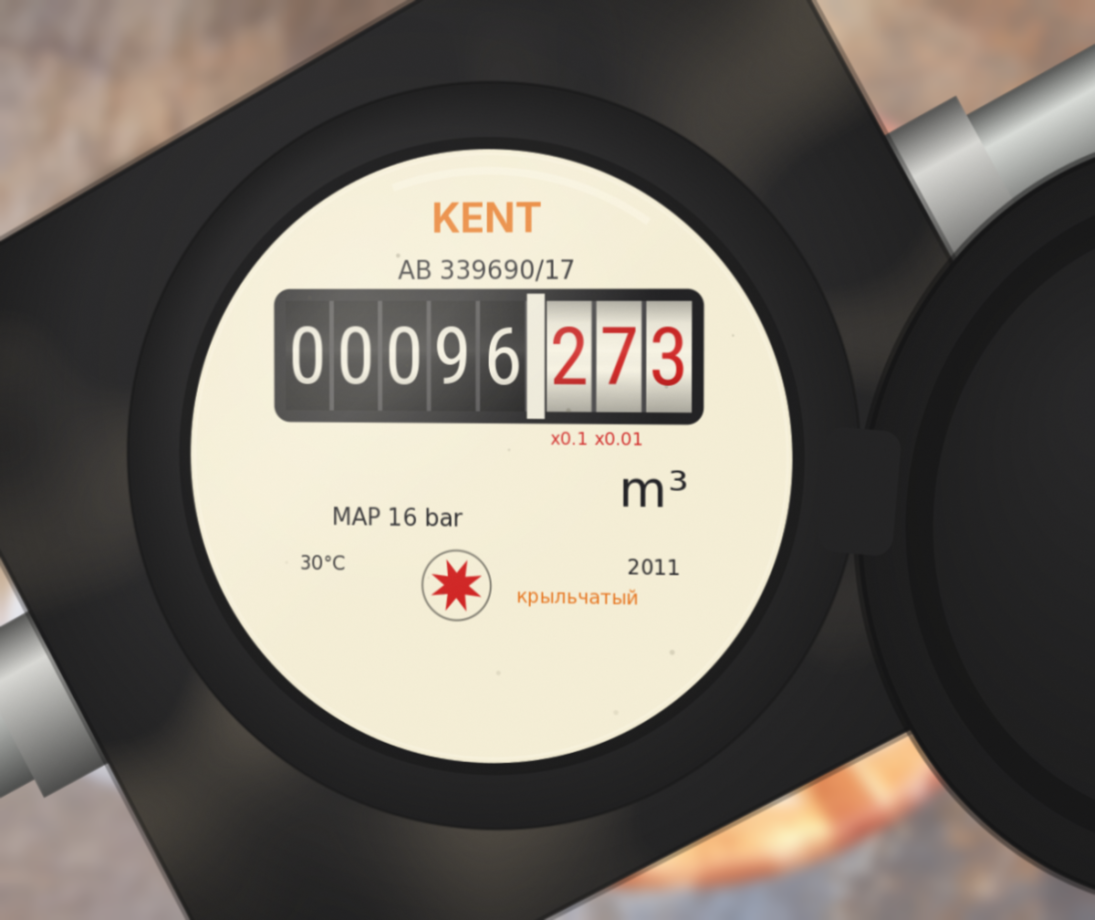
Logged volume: **96.273** m³
